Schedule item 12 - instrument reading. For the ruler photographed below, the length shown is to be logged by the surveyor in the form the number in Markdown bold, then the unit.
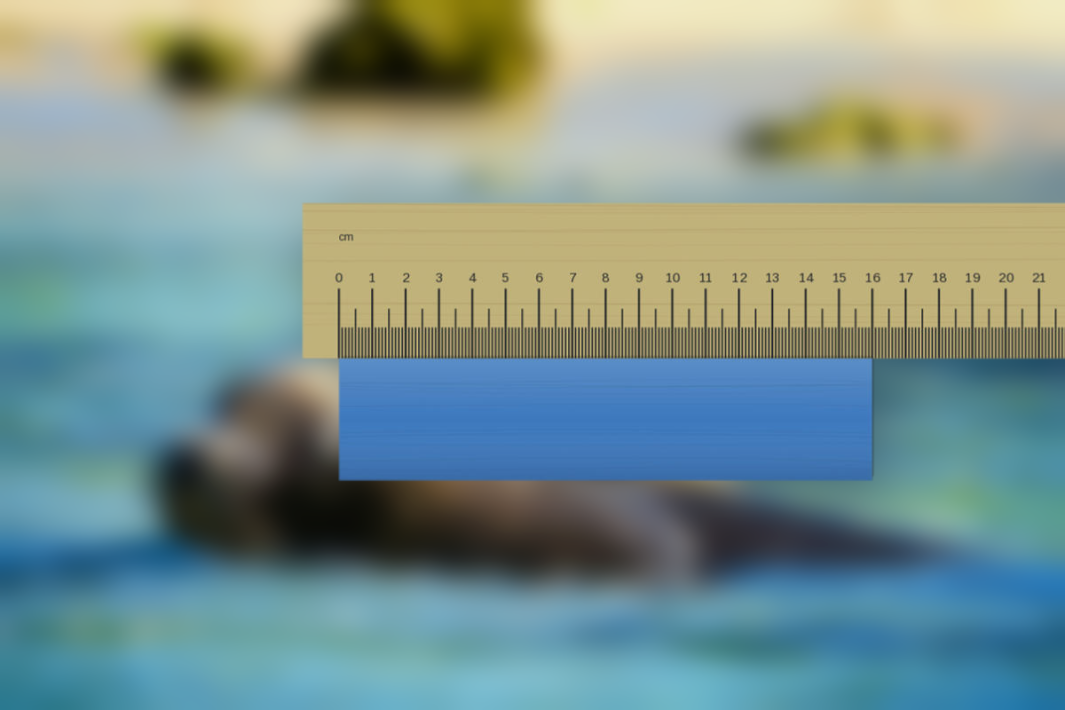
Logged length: **16** cm
